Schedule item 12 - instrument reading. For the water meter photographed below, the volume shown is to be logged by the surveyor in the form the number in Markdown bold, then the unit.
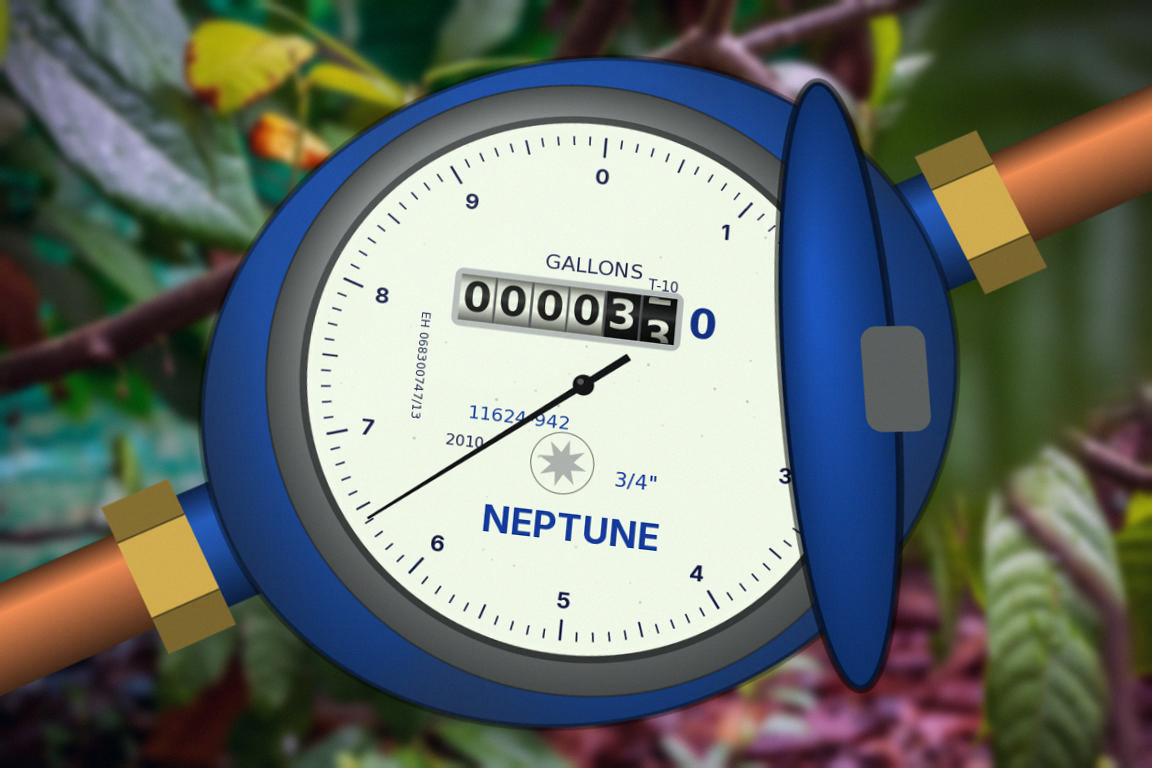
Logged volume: **326.4** gal
